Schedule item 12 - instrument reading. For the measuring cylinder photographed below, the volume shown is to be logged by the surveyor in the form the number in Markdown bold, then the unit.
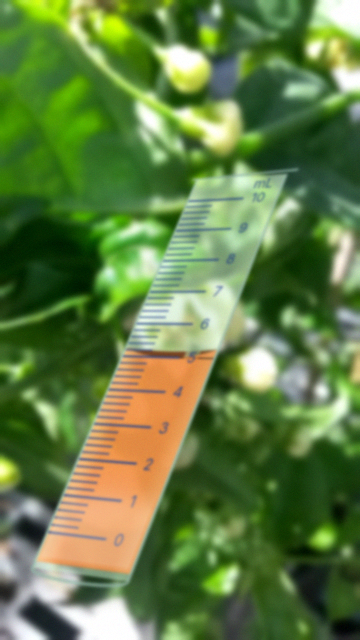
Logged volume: **5** mL
